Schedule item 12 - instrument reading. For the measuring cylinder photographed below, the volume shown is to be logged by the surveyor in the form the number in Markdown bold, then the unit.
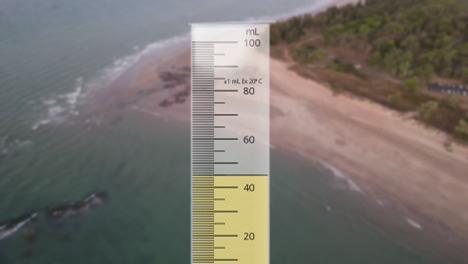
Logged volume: **45** mL
